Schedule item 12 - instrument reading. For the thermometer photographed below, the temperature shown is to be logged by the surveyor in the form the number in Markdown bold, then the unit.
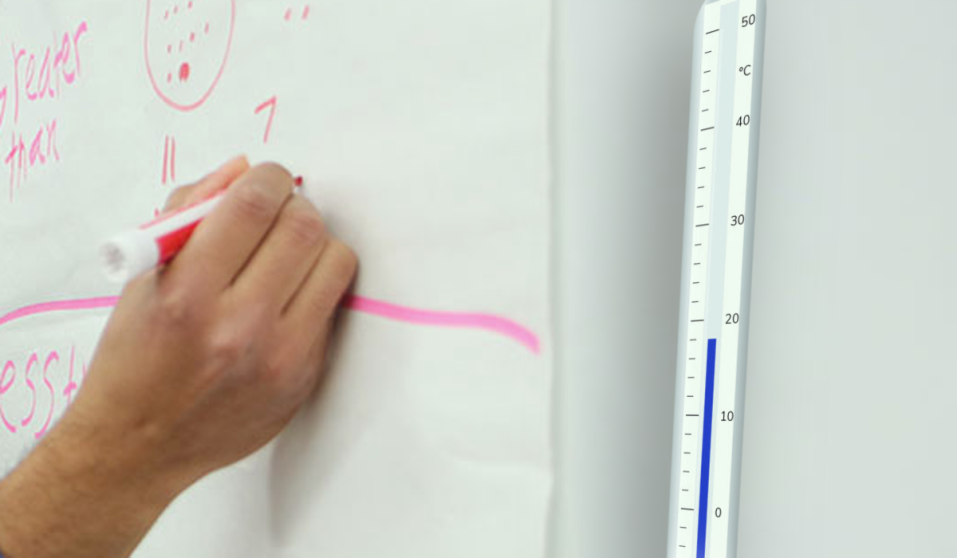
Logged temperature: **18** °C
